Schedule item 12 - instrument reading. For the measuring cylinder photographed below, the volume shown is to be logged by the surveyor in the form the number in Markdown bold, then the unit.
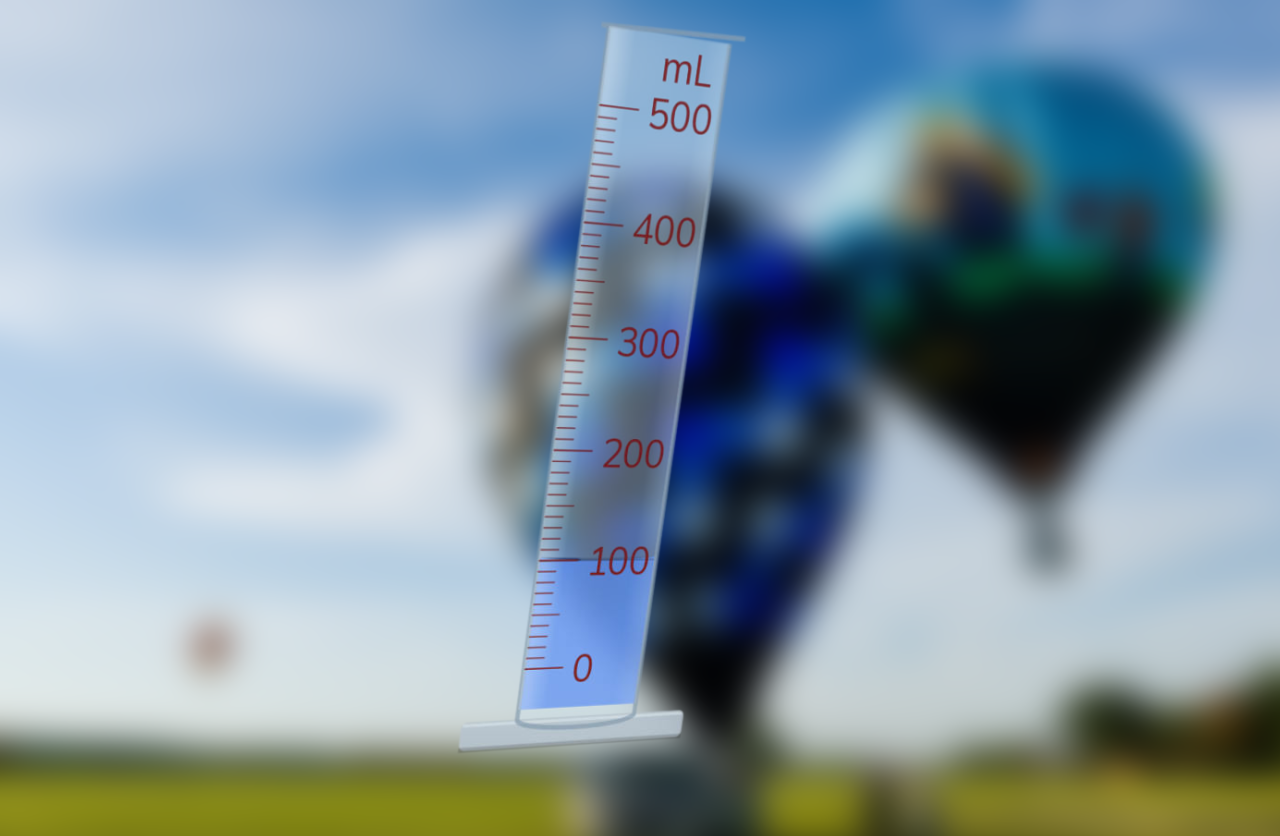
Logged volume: **100** mL
